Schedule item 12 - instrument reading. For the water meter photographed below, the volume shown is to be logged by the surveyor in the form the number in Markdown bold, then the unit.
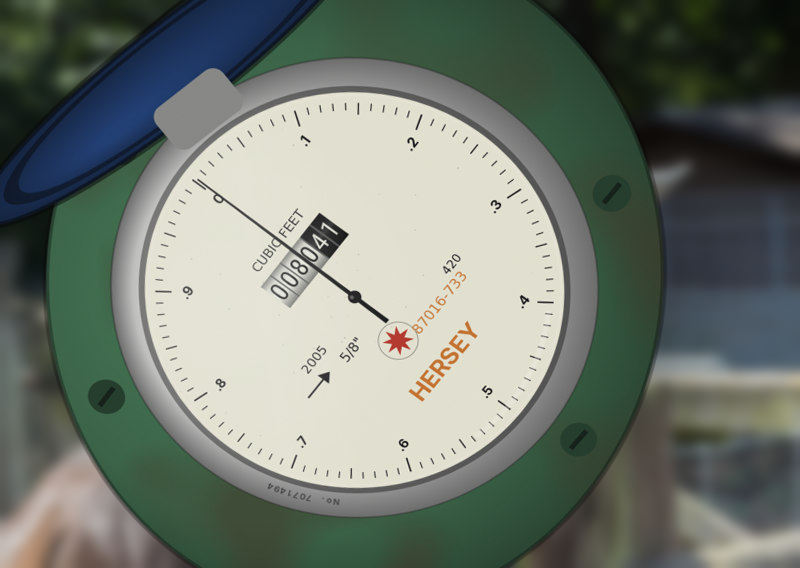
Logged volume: **8041.00** ft³
